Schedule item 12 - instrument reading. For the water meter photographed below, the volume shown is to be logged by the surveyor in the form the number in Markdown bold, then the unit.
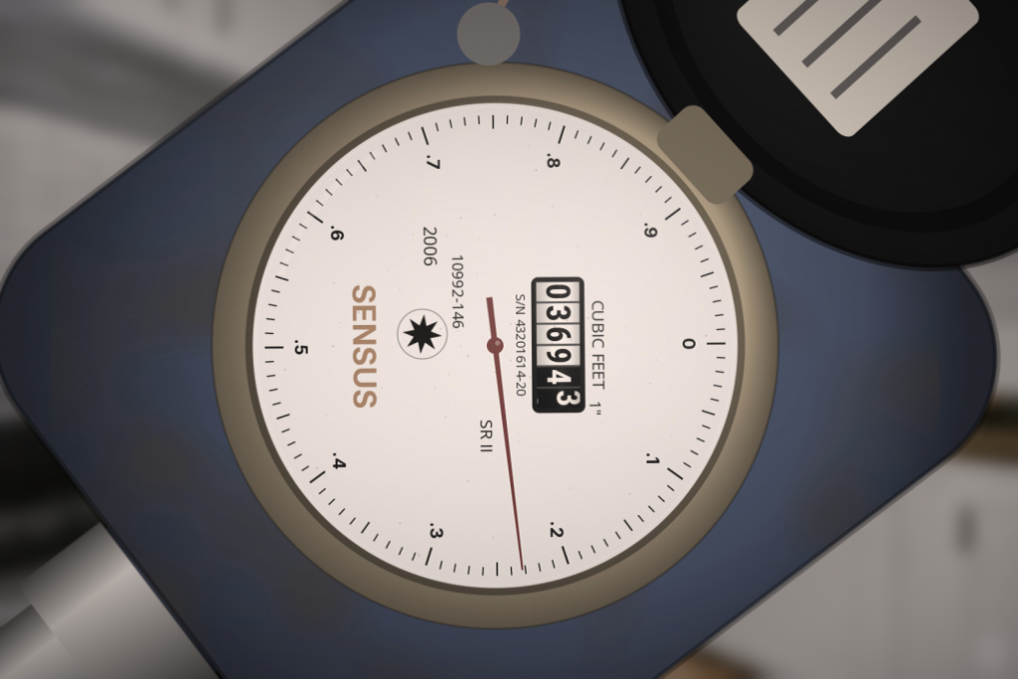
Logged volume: **36943.23** ft³
